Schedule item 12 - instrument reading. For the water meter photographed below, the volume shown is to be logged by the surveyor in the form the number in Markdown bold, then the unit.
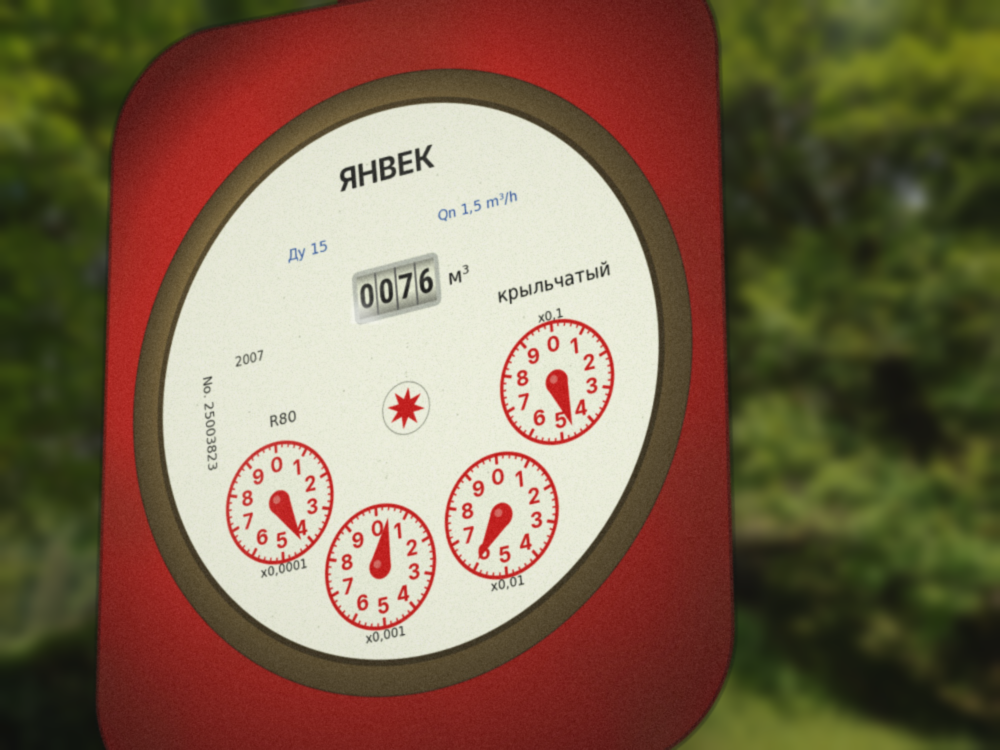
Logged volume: **76.4604** m³
